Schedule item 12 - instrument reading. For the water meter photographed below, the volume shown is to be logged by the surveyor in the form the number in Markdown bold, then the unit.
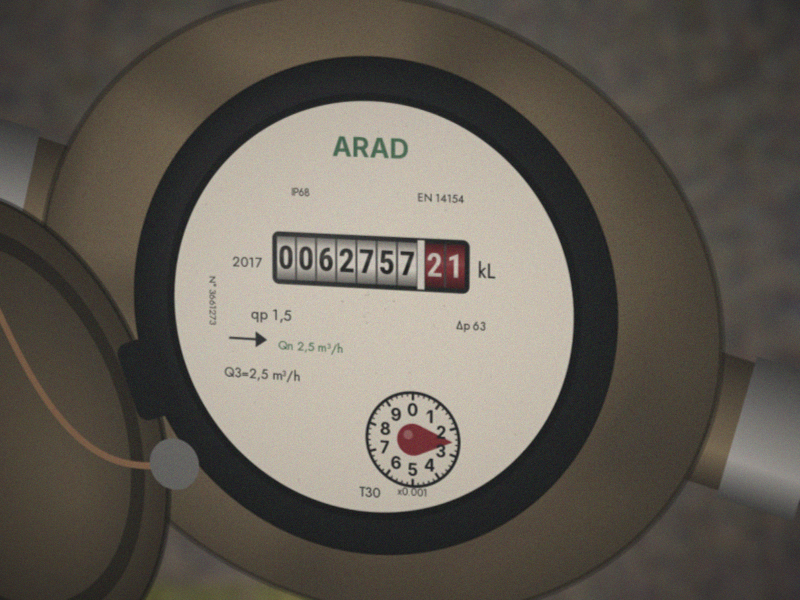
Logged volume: **62757.212** kL
